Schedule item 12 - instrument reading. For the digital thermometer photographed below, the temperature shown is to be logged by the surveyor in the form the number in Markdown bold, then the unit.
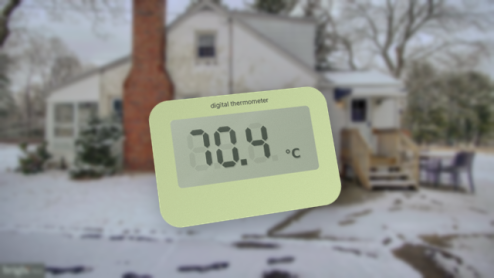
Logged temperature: **70.4** °C
